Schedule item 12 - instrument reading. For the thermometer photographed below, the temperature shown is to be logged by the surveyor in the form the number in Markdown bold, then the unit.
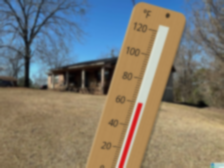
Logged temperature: **60** °F
